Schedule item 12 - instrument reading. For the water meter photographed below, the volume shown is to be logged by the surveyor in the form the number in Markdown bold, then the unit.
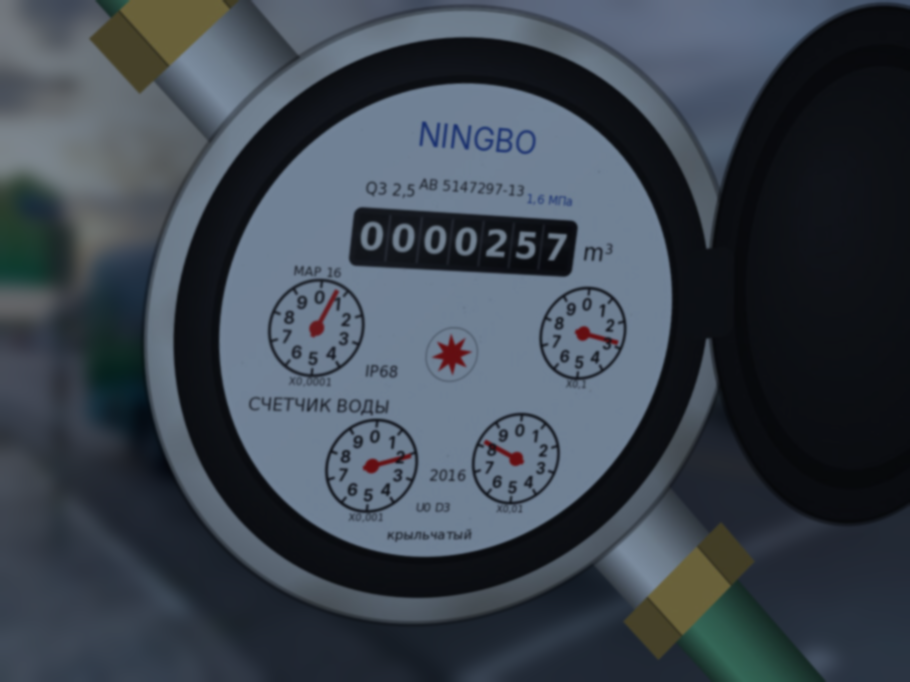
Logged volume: **257.2820** m³
